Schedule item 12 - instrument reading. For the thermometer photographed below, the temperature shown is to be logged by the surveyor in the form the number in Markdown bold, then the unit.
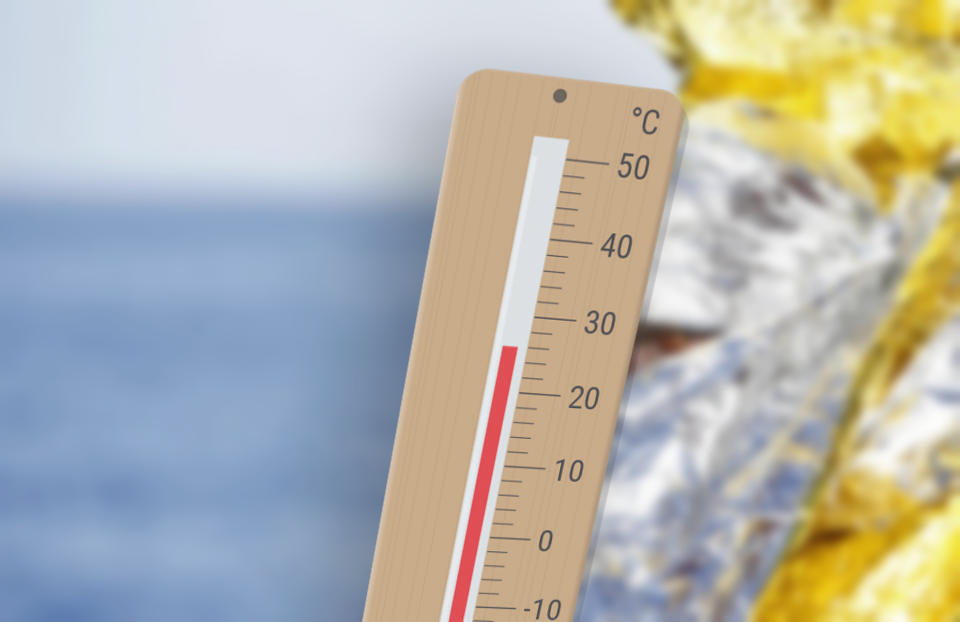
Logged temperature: **26** °C
